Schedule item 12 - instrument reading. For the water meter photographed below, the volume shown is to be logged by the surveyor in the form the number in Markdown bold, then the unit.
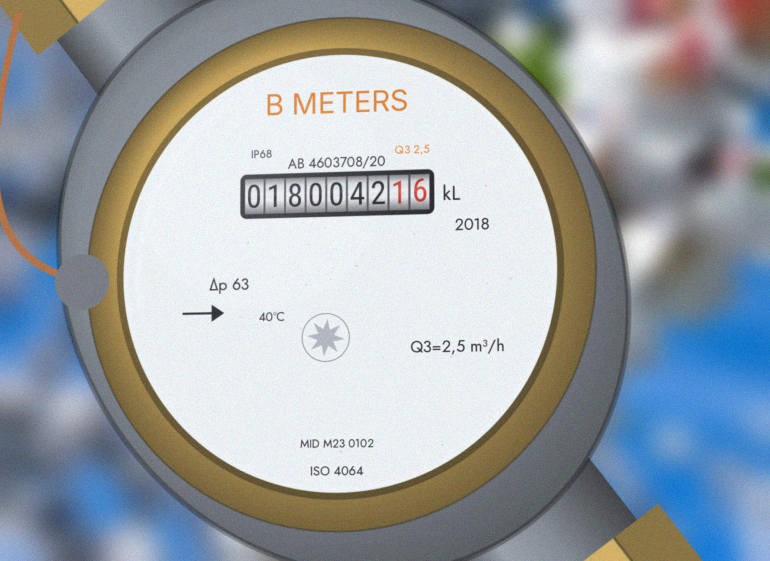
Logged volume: **180042.16** kL
